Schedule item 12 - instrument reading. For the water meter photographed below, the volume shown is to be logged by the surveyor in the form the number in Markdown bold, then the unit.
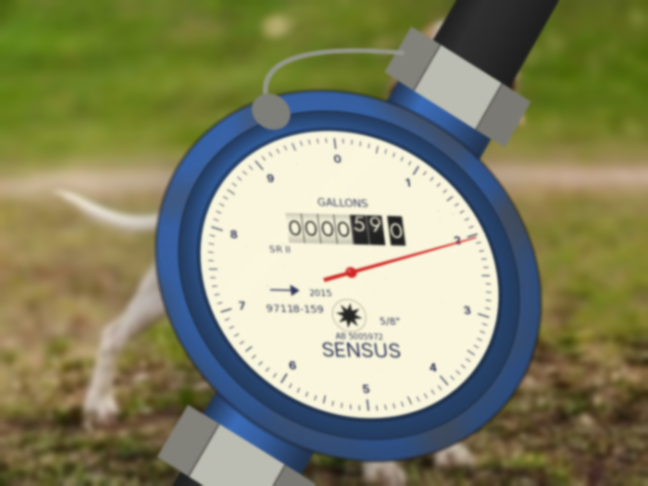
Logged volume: **592.0** gal
